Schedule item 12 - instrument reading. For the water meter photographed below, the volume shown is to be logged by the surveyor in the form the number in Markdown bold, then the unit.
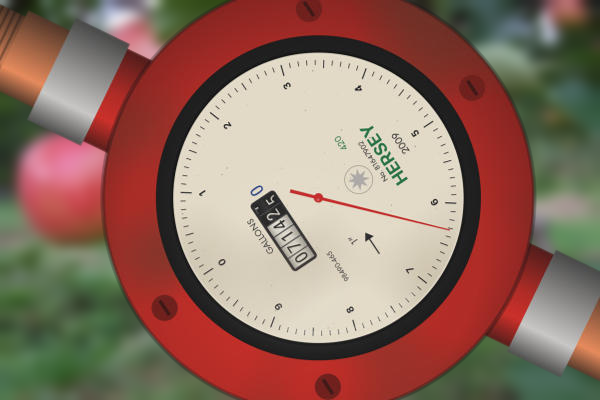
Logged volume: **714246.3** gal
